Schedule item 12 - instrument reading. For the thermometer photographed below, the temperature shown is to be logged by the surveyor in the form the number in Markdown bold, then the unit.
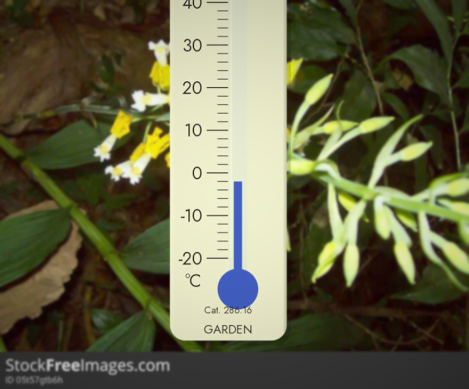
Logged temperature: **-2** °C
